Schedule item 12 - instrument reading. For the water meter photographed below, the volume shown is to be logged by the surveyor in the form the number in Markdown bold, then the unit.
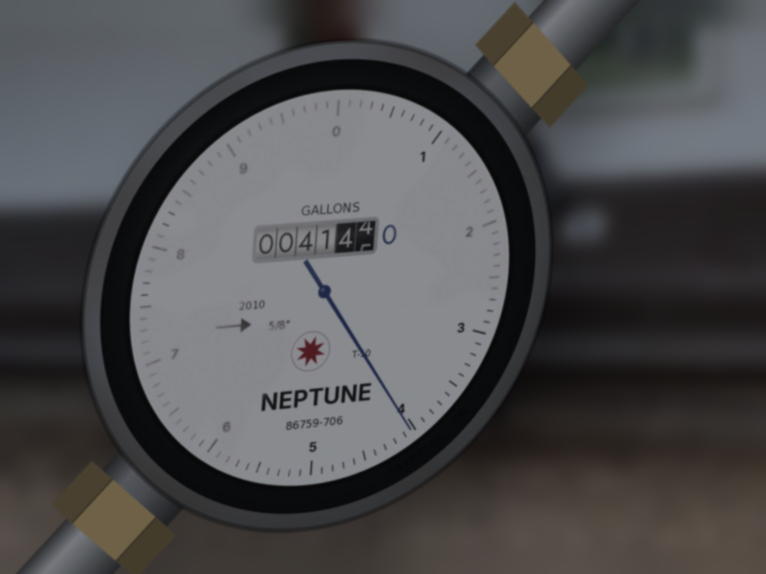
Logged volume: **41444.0** gal
